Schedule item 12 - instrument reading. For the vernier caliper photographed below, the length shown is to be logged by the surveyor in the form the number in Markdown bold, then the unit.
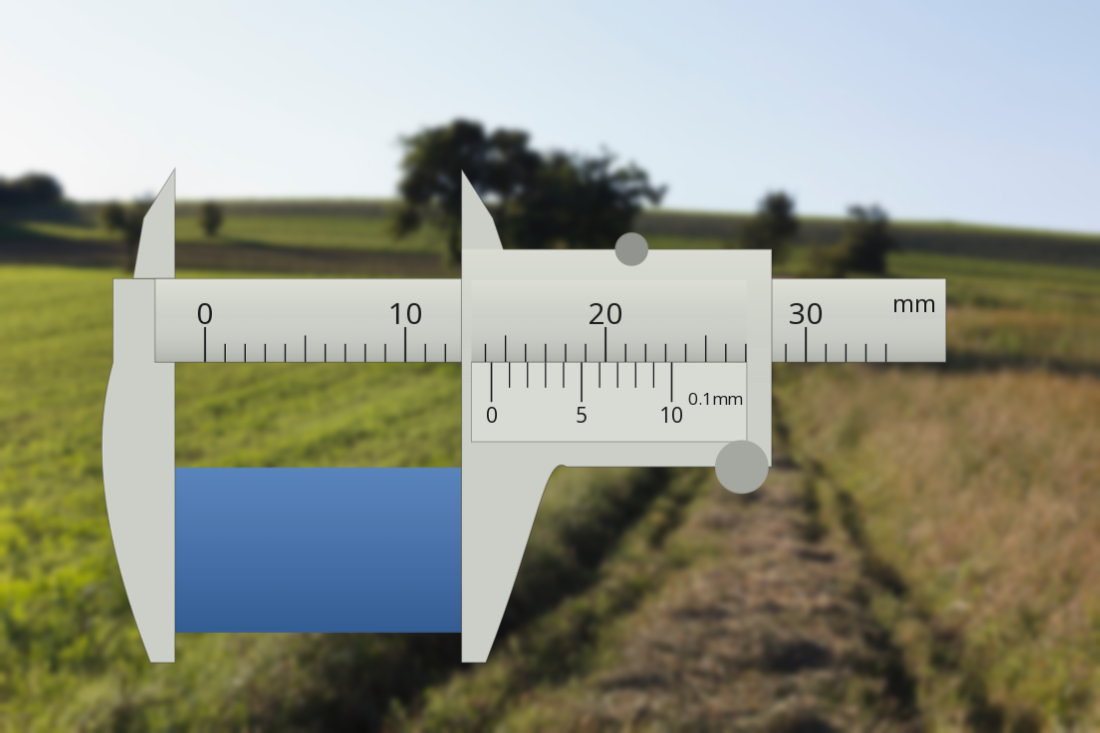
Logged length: **14.3** mm
